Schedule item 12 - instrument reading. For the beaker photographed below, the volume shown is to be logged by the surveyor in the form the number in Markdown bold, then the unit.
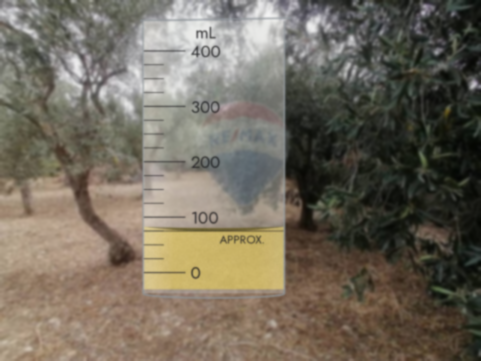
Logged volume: **75** mL
